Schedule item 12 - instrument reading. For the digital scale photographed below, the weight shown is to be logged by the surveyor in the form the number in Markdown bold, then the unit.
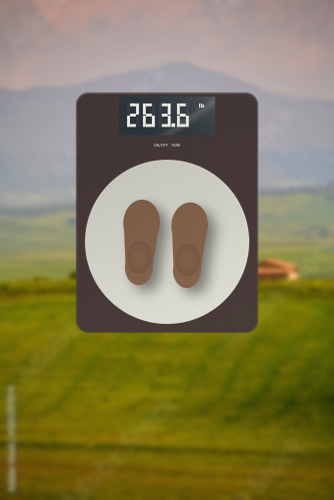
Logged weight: **263.6** lb
